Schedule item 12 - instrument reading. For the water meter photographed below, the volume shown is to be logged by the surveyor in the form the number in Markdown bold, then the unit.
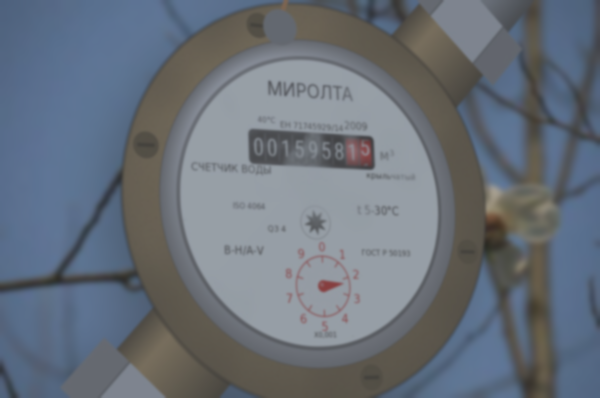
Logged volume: **15958.152** m³
